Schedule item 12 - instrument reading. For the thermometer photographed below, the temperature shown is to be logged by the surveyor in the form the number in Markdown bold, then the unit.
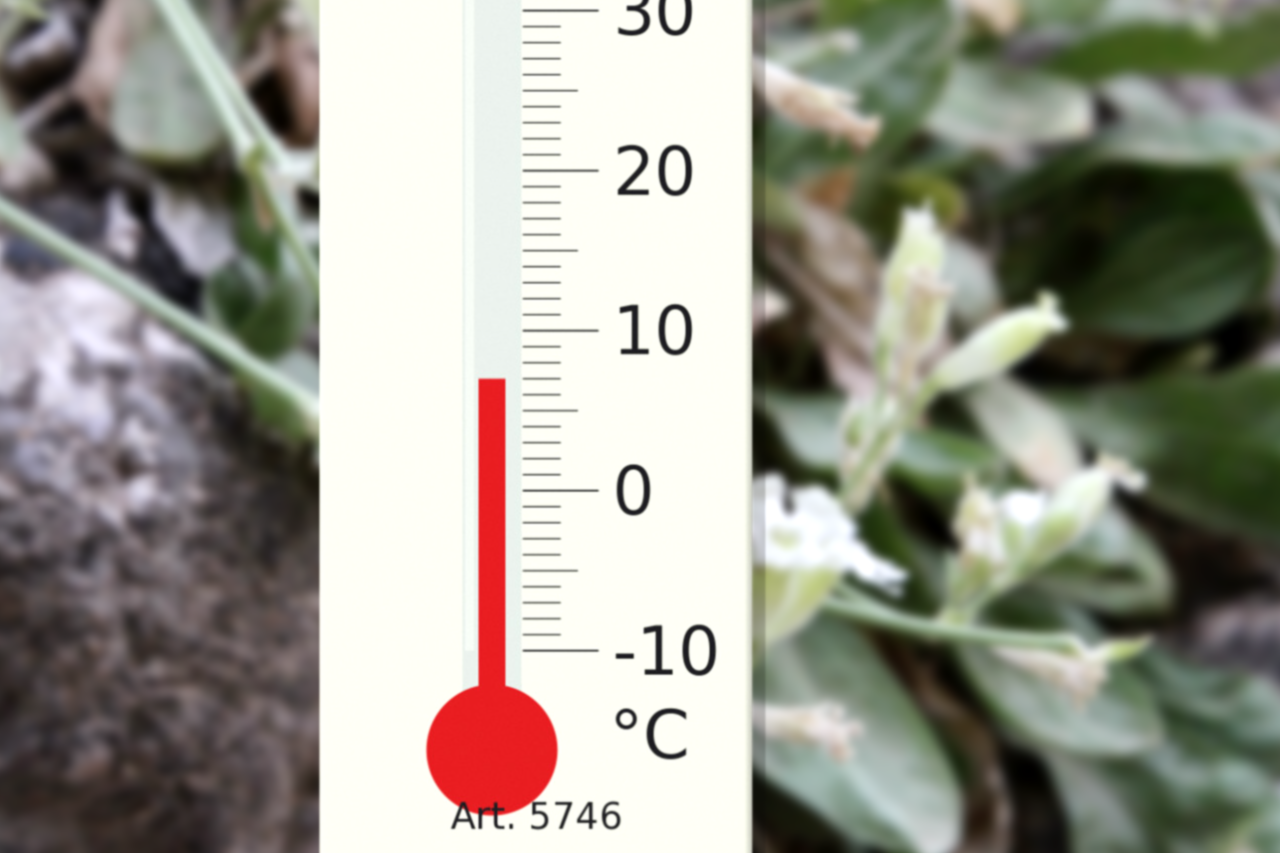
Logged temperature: **7** °C
